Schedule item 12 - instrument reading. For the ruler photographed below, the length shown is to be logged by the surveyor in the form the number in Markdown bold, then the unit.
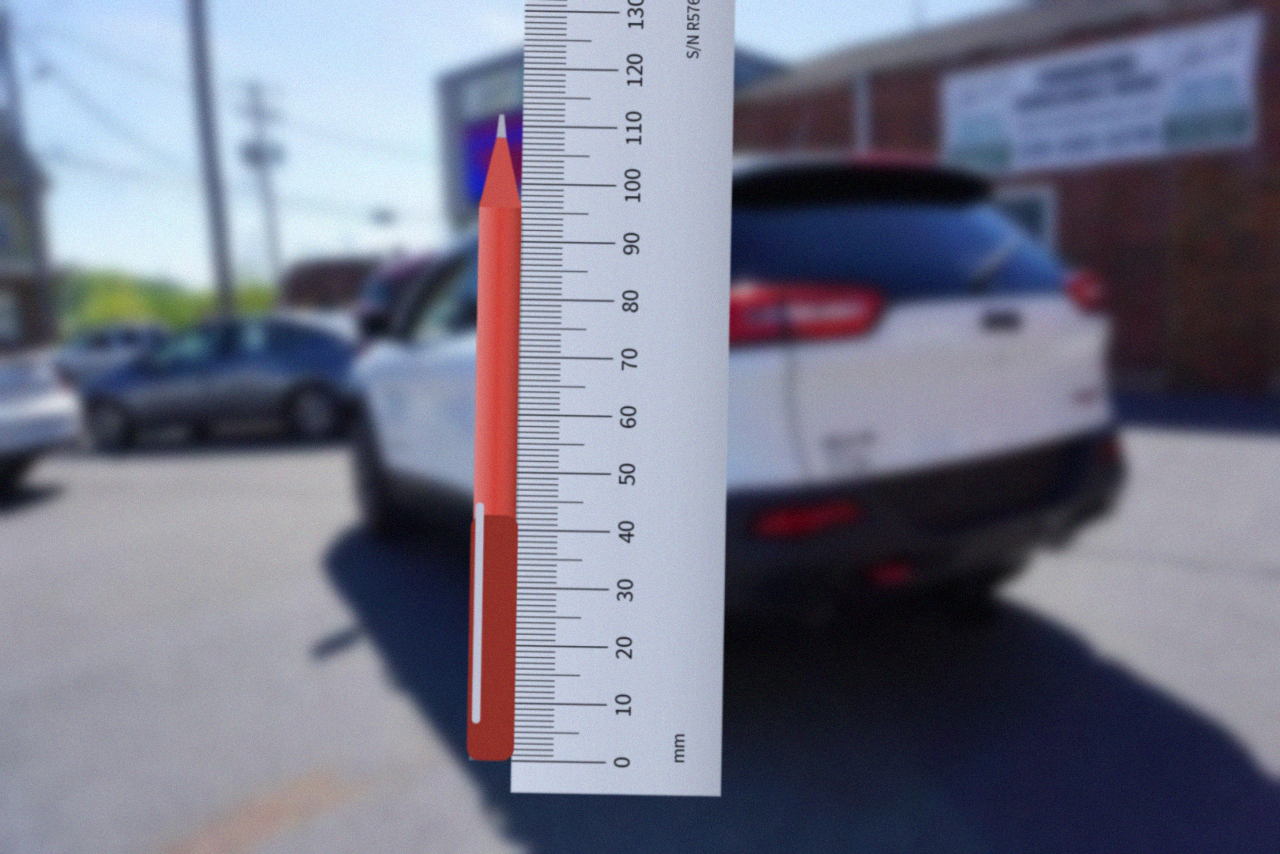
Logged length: **112** mm
